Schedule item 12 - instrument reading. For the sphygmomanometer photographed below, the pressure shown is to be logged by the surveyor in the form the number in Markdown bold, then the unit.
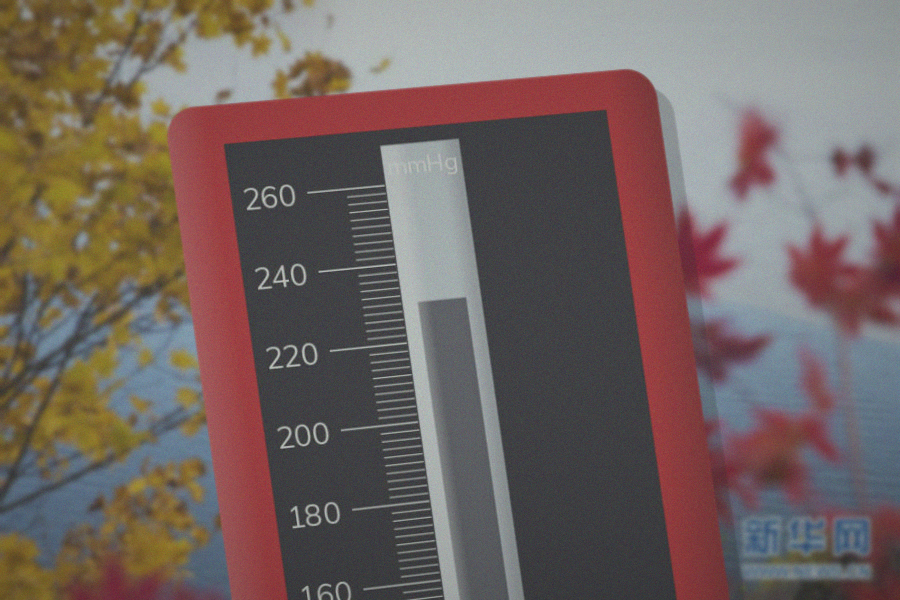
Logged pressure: **230** mmHg
